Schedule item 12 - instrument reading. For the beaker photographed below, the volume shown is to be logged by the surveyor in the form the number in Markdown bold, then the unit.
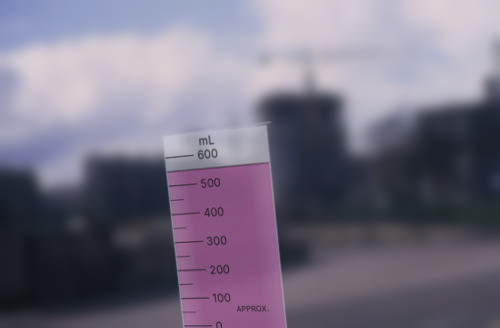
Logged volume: **550** mL
